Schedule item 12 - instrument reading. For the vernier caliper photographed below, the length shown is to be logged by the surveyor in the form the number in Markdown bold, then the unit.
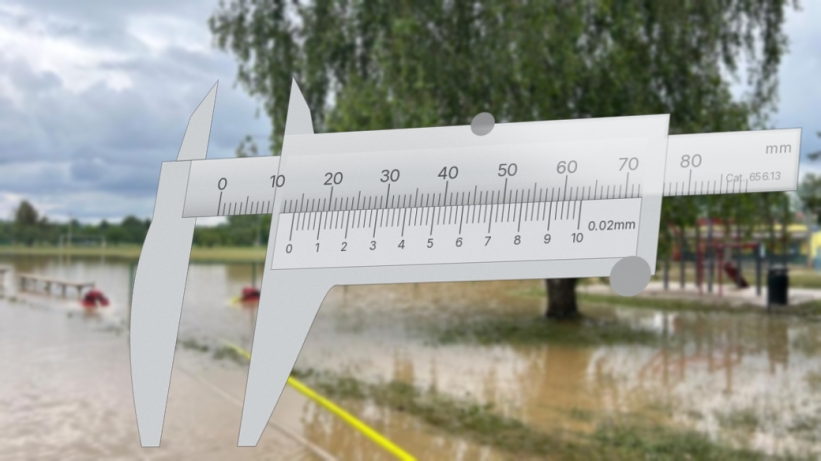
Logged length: **13.8** mm
